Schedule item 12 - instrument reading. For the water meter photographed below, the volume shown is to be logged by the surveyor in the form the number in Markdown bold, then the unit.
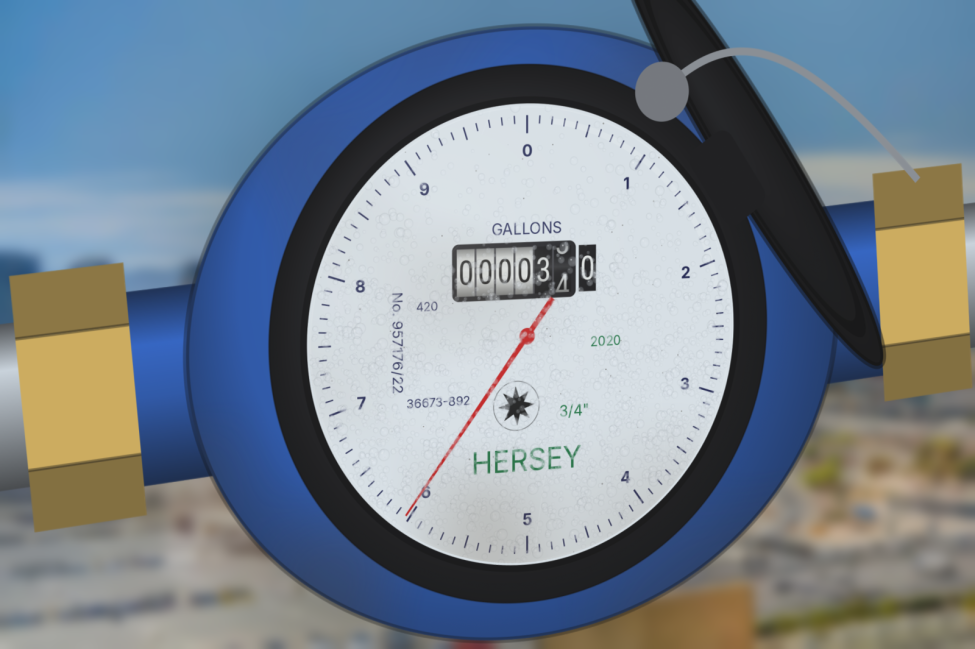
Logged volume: **336.0** gal
